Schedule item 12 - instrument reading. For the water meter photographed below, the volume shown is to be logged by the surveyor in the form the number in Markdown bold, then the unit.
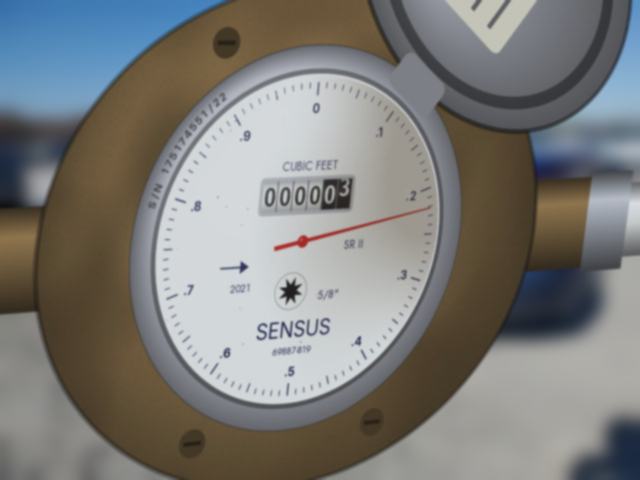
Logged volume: **3.22** ft³
